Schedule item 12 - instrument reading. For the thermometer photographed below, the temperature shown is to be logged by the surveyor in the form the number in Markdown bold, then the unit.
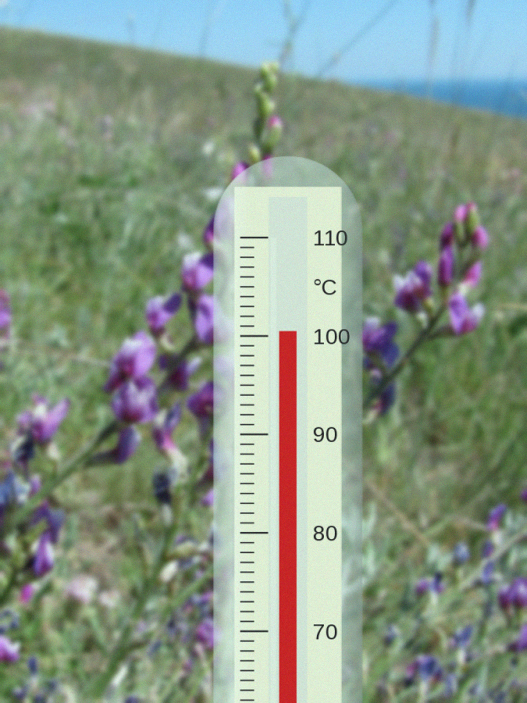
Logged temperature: **100.5** °C
